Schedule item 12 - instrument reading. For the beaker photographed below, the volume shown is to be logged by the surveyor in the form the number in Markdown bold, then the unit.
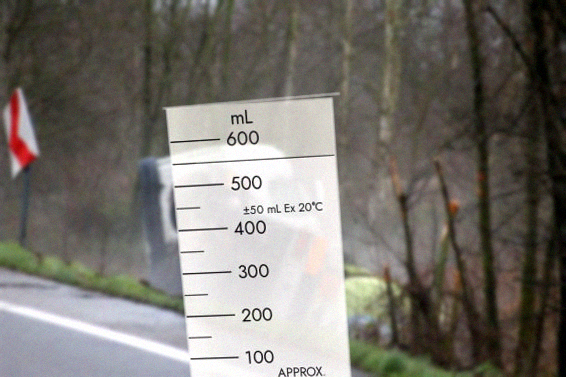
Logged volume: **550** mL
